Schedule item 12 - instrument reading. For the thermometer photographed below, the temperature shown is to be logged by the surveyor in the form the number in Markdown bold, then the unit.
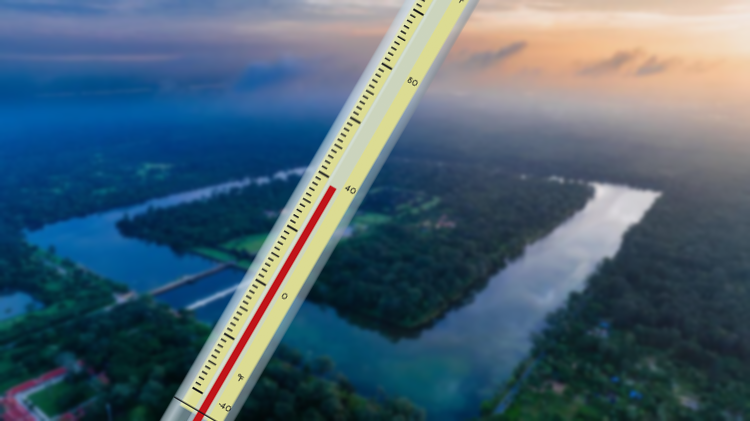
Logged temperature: **38** °F
